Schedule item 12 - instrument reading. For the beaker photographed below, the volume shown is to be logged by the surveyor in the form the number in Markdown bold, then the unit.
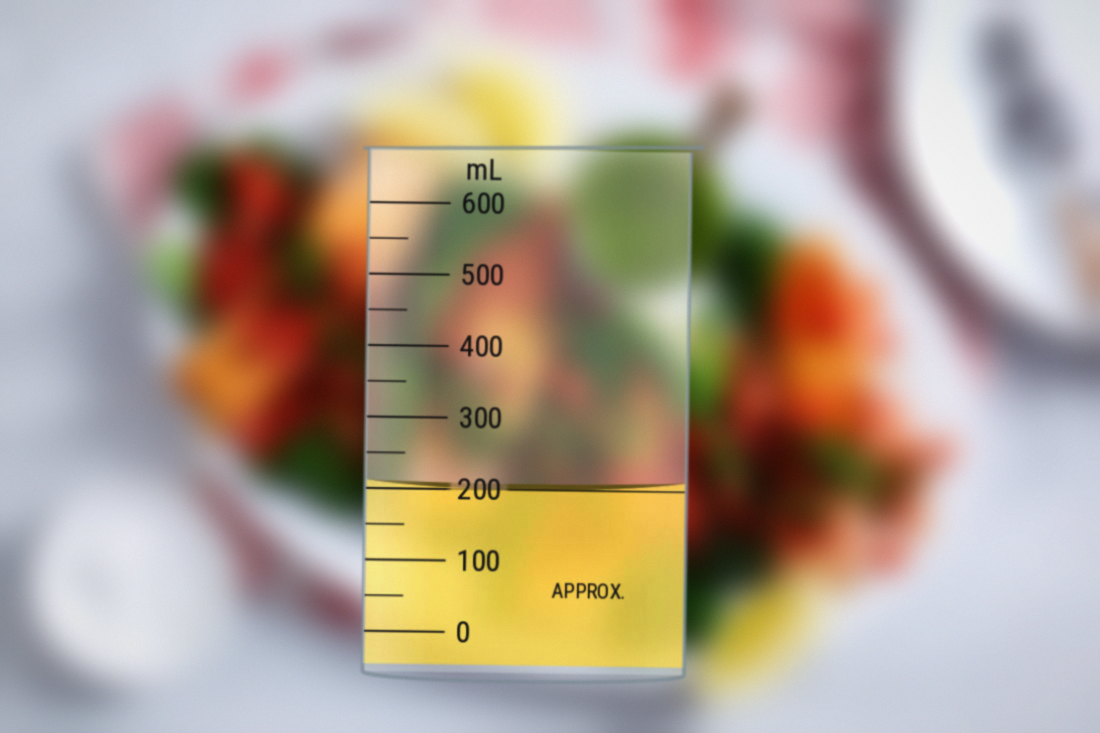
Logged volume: **200** mL
